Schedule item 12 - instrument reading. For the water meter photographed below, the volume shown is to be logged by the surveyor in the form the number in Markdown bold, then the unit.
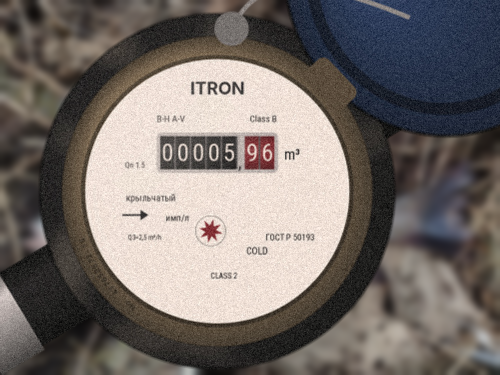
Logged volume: **5.96** m³
